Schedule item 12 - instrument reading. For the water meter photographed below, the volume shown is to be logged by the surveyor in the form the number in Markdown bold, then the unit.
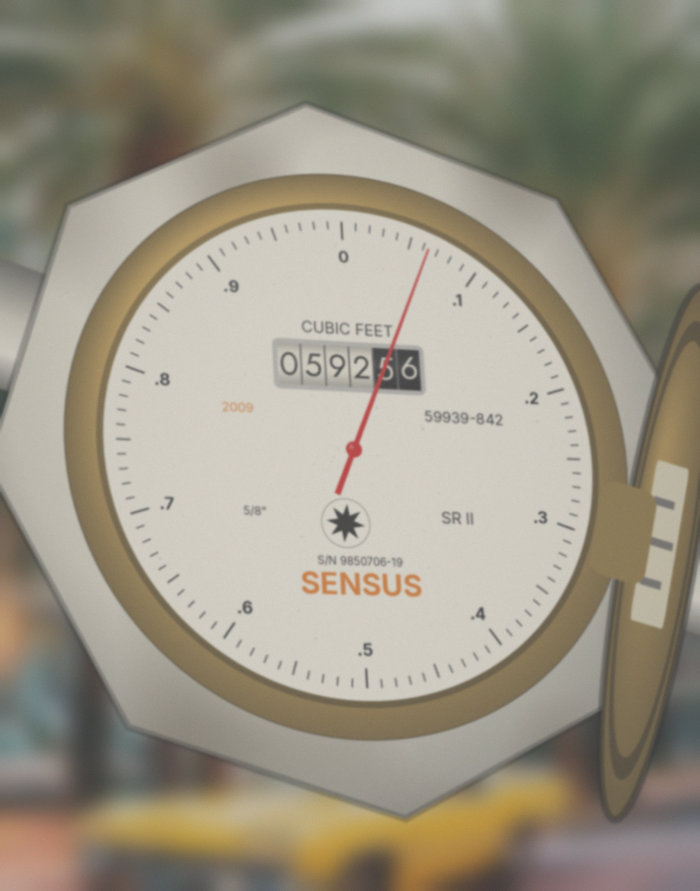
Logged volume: **59256.06** ft³
